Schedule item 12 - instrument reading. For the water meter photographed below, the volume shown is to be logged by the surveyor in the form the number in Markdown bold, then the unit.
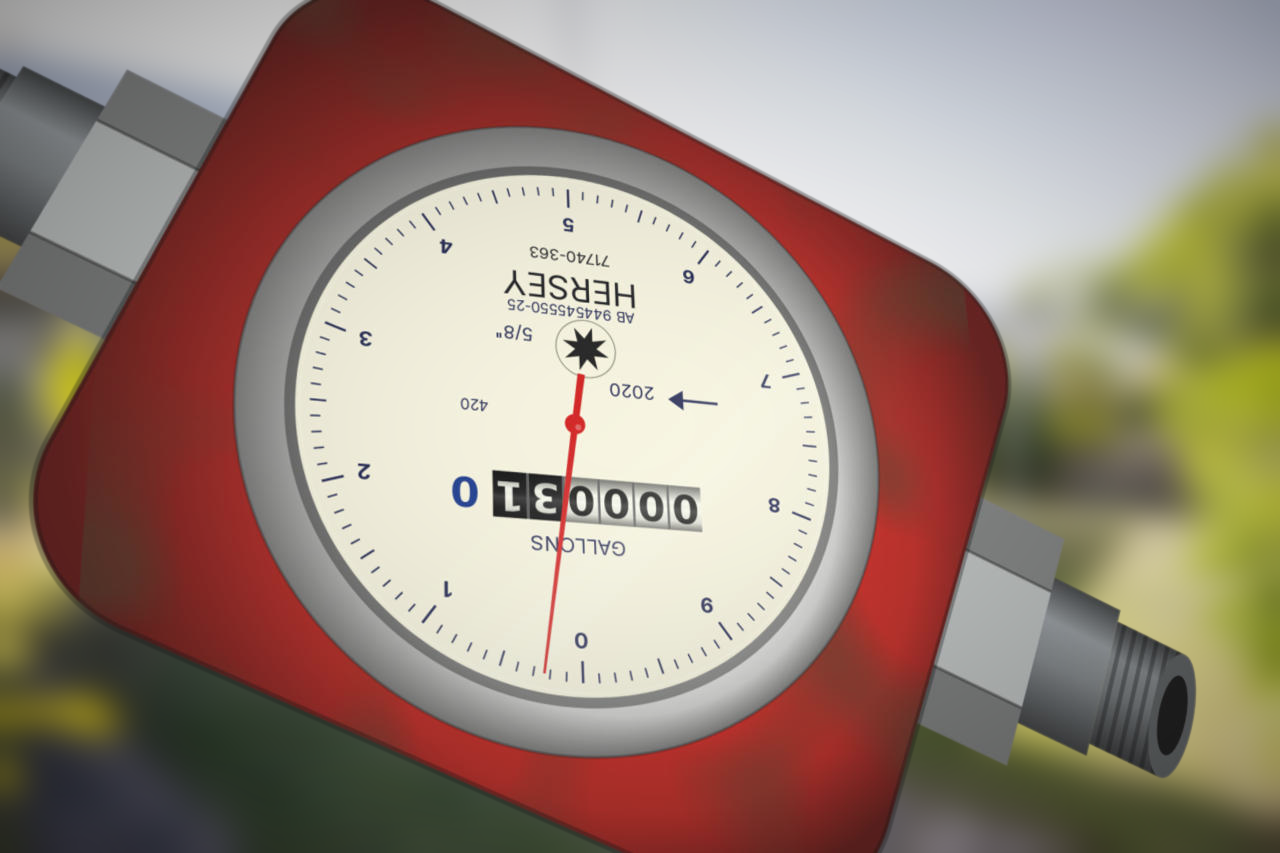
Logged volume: **310.2** gal
